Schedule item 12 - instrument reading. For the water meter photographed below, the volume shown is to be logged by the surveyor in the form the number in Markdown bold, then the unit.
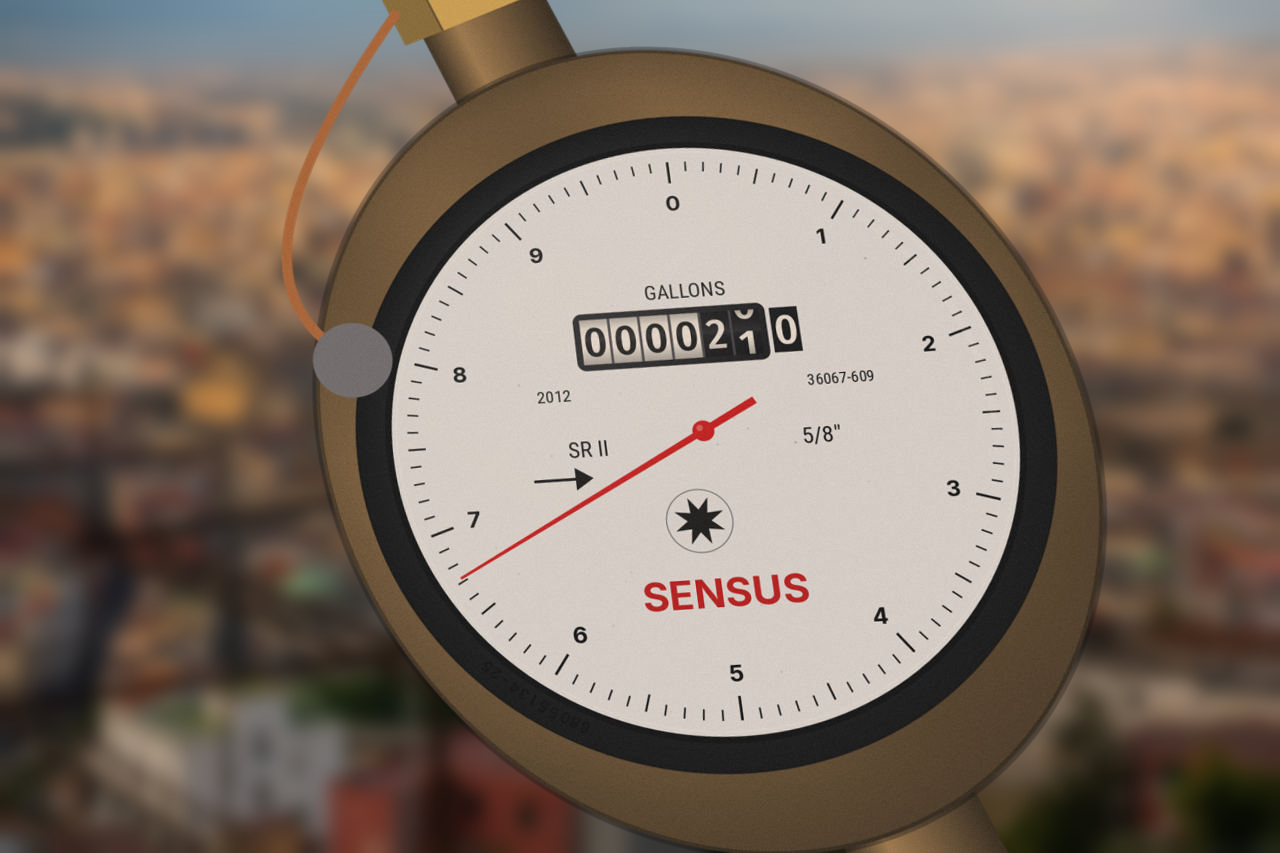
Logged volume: **206.7** gal
